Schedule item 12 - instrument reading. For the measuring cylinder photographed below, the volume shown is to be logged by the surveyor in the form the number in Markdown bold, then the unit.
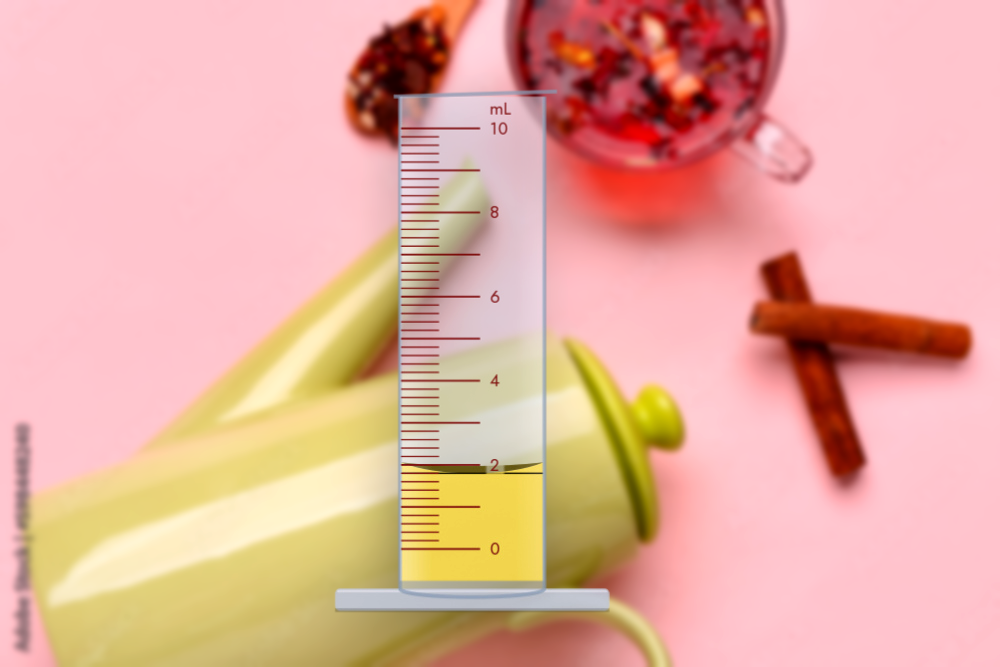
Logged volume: **1.8** mL
